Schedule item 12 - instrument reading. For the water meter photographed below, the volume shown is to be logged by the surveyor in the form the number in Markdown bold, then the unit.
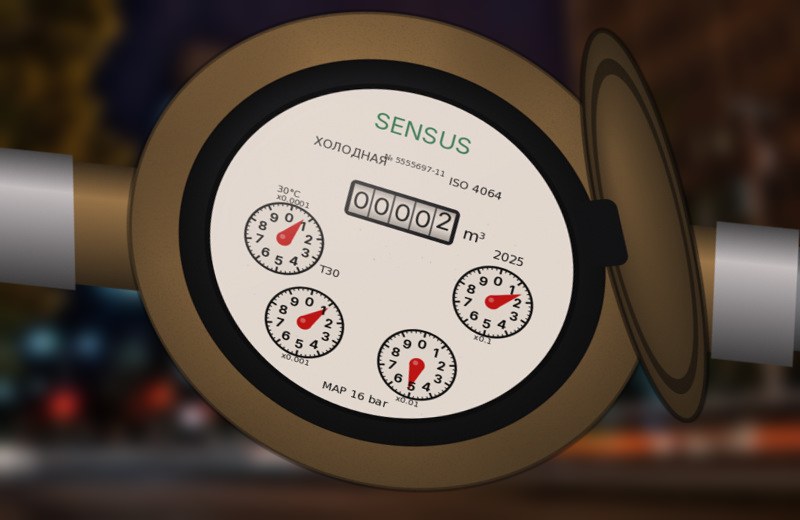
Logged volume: **2.1510** m³
